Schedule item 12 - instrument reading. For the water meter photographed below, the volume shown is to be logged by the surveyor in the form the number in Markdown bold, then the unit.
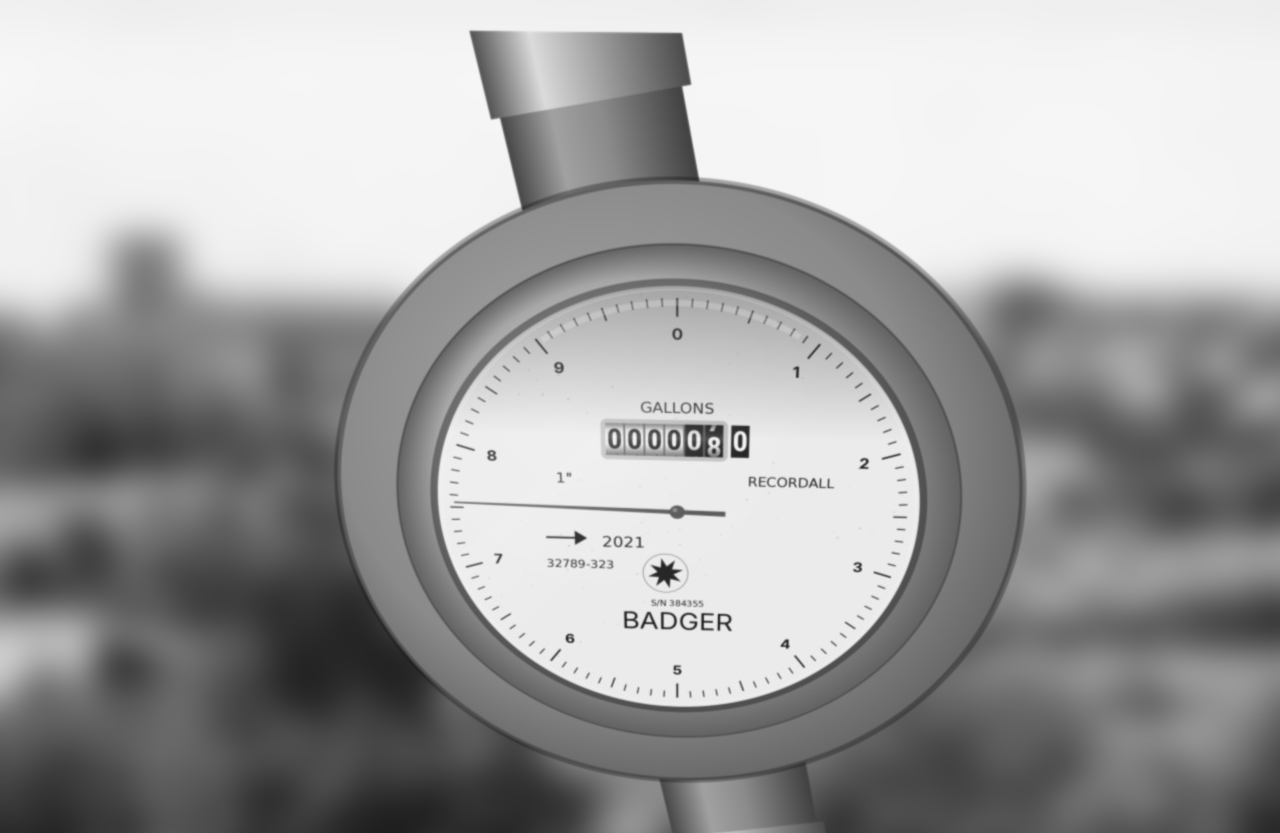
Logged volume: **77.5** gal
